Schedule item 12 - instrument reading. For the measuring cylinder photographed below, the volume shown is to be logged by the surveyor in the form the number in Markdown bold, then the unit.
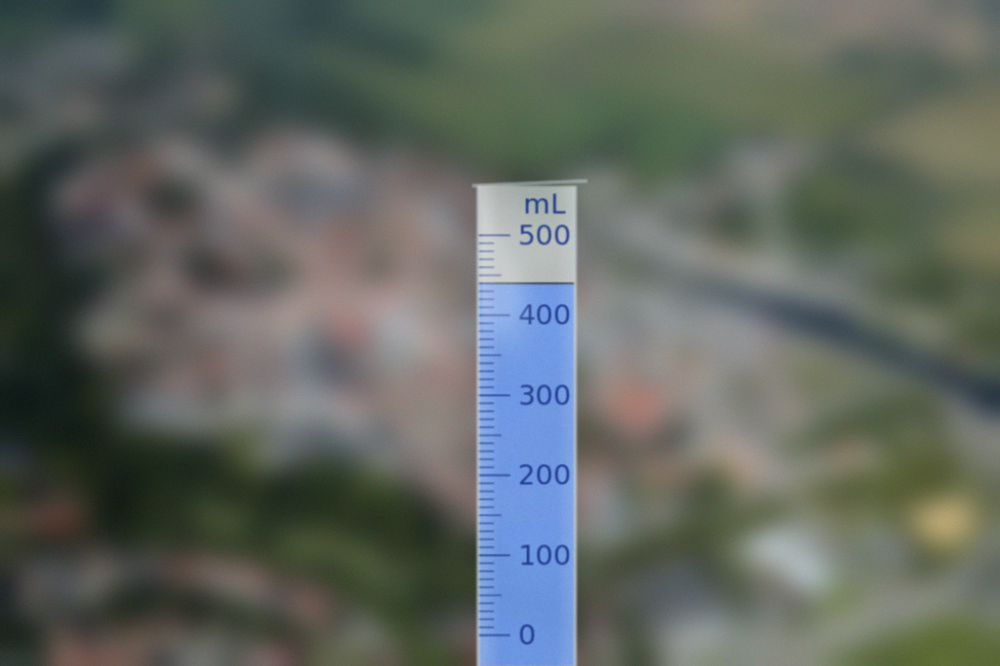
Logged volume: **440** mL
